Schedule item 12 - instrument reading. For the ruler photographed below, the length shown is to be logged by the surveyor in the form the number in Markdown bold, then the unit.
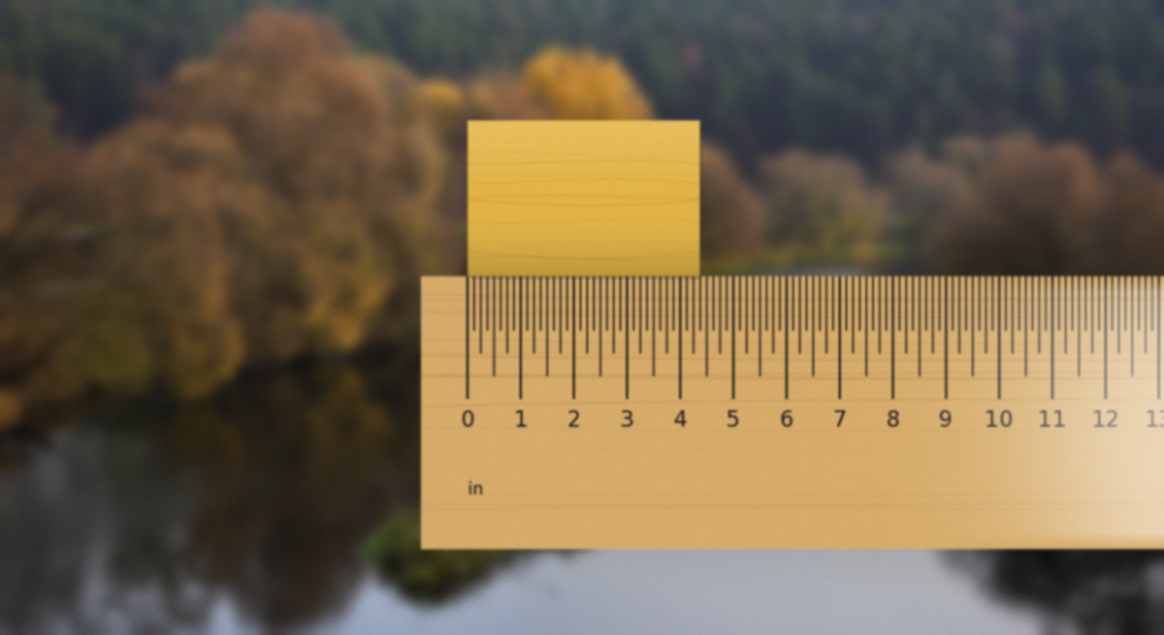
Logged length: **4.375** in
